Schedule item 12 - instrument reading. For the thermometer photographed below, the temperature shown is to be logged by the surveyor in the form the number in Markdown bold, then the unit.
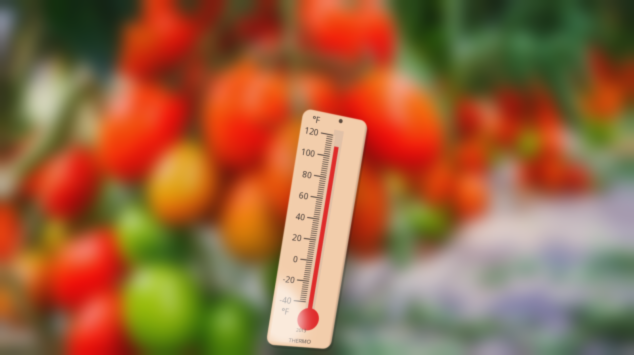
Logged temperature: **110** °F
